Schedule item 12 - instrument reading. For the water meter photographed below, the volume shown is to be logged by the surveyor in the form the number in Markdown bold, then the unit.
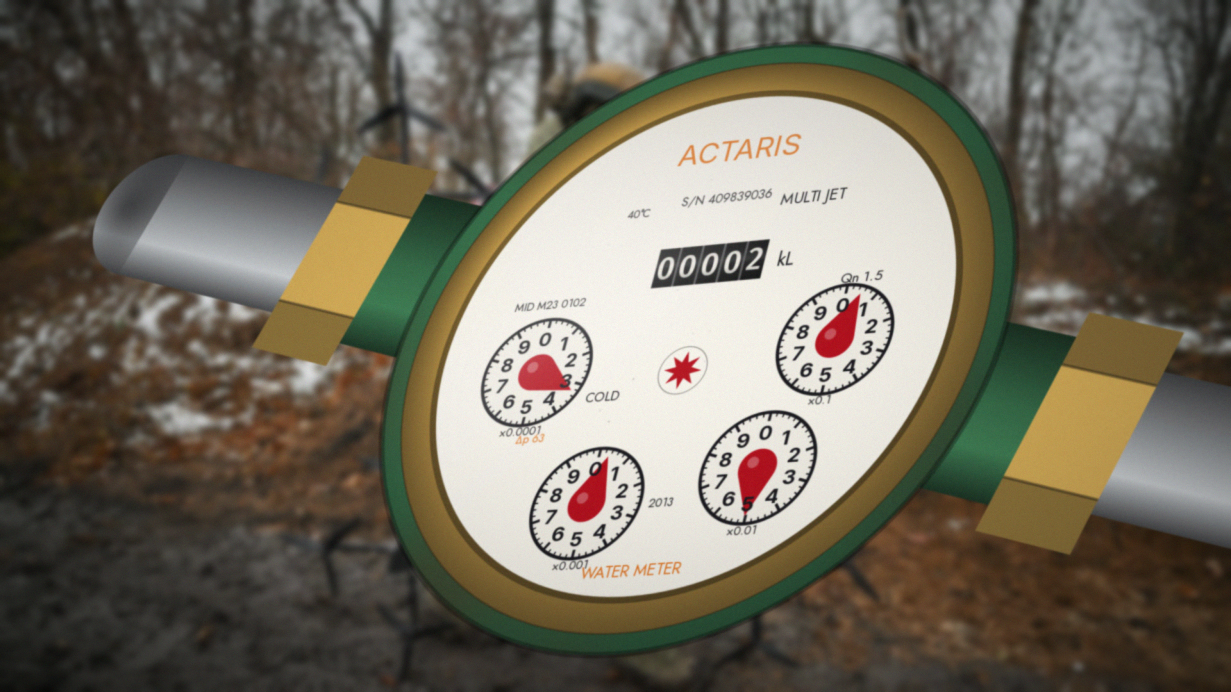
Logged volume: **2.0503** kL
